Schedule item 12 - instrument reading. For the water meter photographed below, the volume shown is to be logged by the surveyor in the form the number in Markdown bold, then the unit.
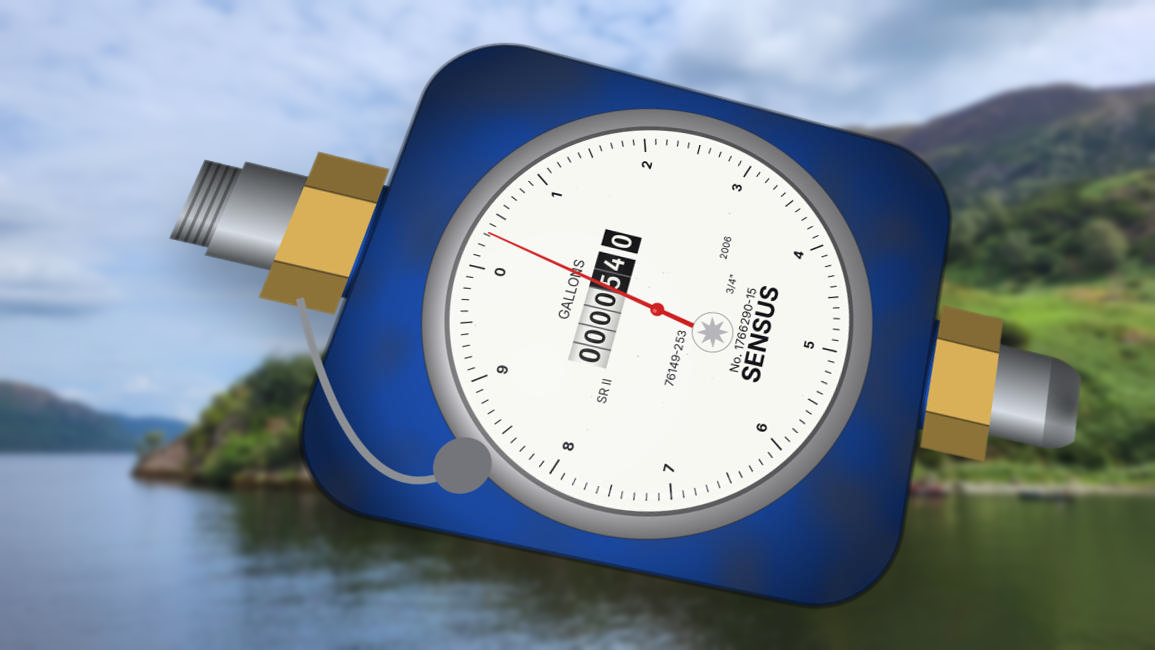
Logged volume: **540.3** gal
